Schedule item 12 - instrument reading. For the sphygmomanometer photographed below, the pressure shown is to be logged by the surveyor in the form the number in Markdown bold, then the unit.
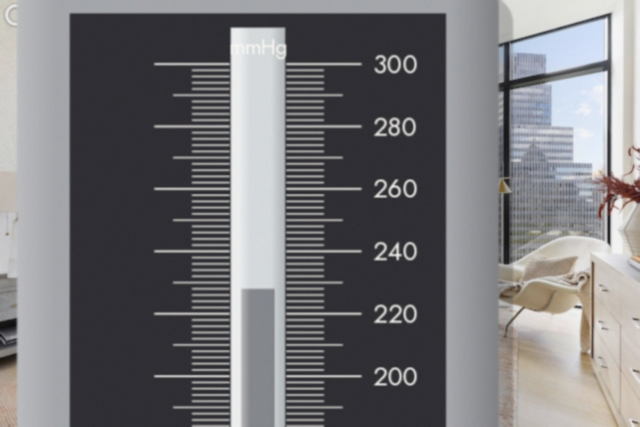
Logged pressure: **228** mmHg
